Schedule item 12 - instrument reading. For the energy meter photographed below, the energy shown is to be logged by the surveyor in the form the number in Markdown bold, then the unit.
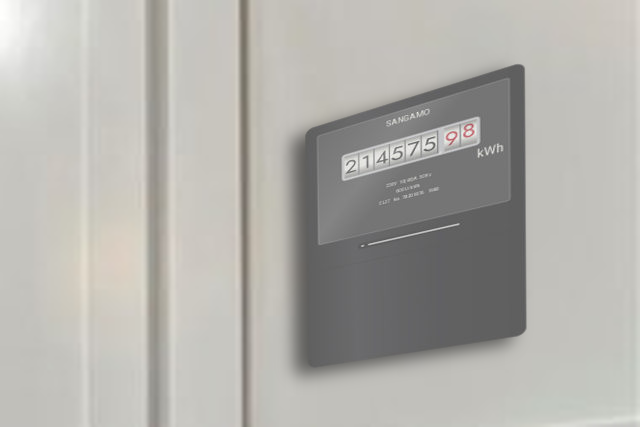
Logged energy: **214575.98** kWh
